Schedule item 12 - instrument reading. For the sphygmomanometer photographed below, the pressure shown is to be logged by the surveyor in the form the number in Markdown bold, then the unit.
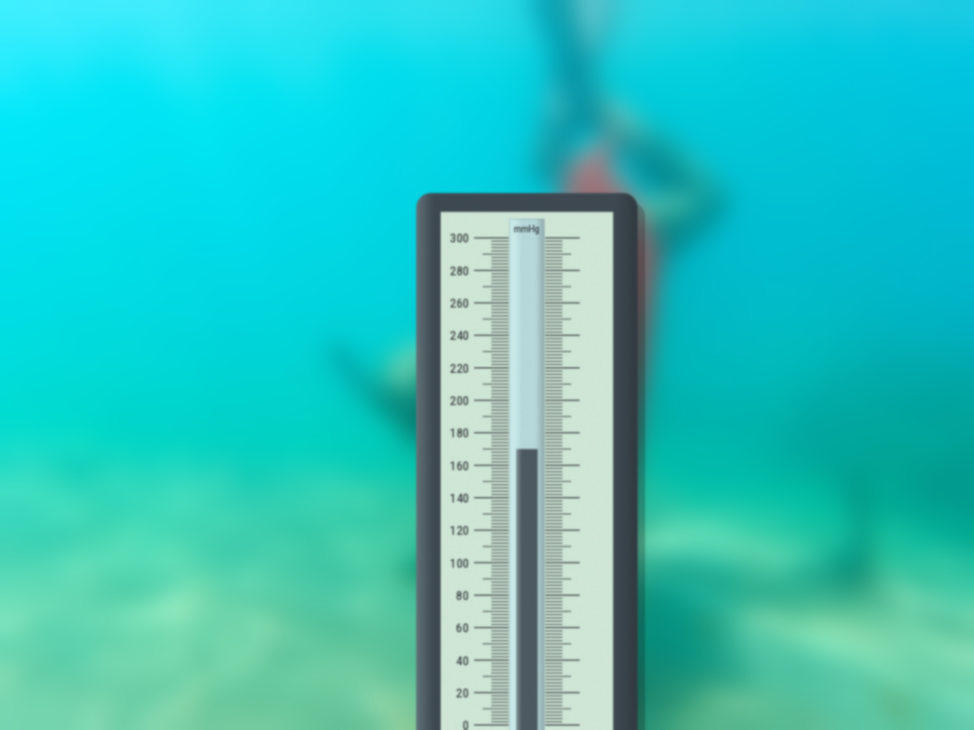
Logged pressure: **170** mmHg
